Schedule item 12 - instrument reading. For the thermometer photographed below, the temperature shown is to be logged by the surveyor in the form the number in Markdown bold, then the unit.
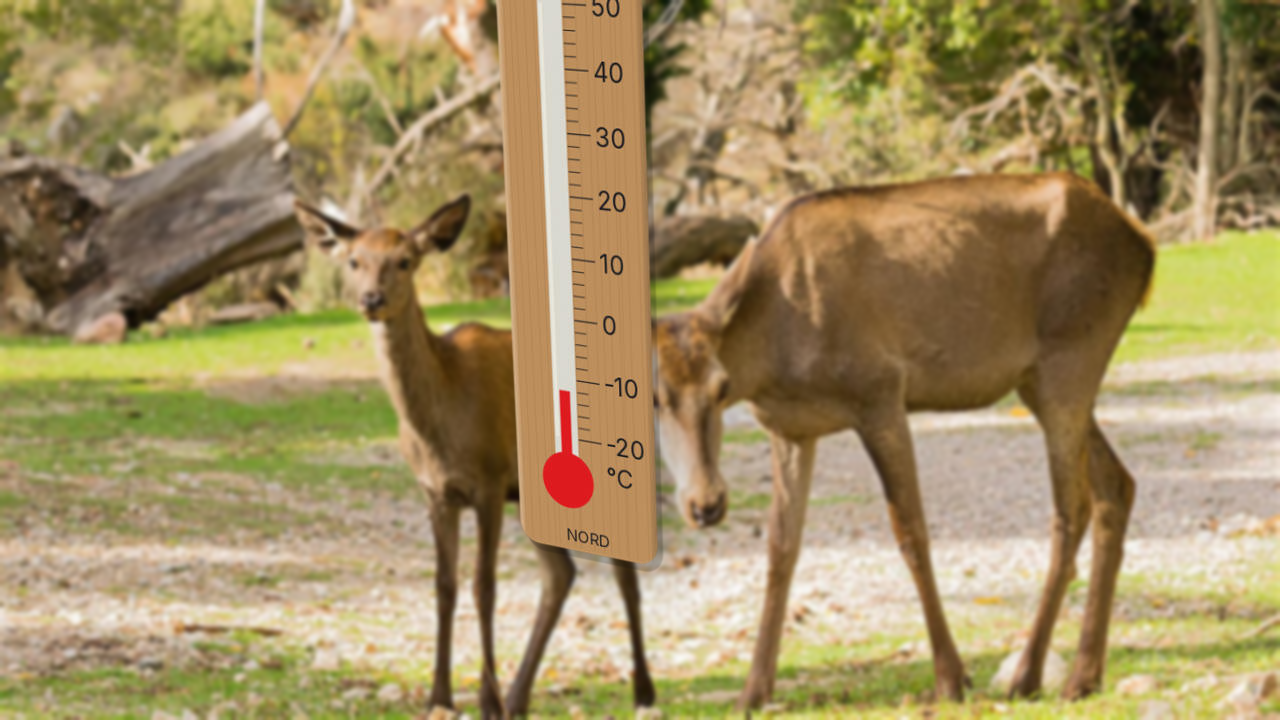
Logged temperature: **-12** °C
